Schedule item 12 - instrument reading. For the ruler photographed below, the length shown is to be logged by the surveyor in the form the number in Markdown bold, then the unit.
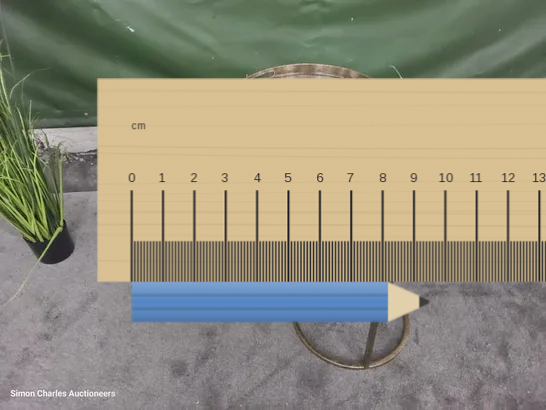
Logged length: **9.5** cm
